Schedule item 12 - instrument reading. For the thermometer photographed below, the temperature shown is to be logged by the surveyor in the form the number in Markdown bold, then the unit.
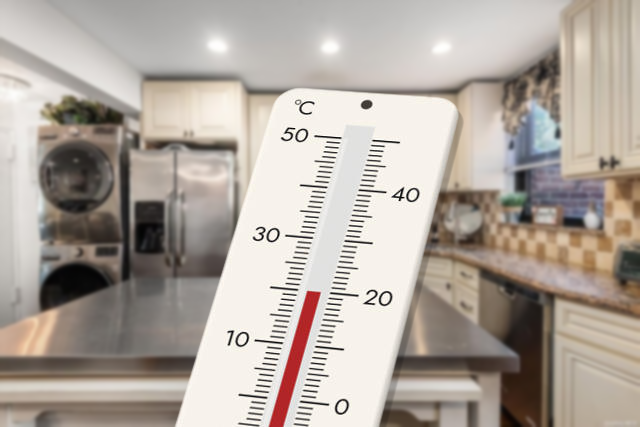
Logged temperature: **20** °C
